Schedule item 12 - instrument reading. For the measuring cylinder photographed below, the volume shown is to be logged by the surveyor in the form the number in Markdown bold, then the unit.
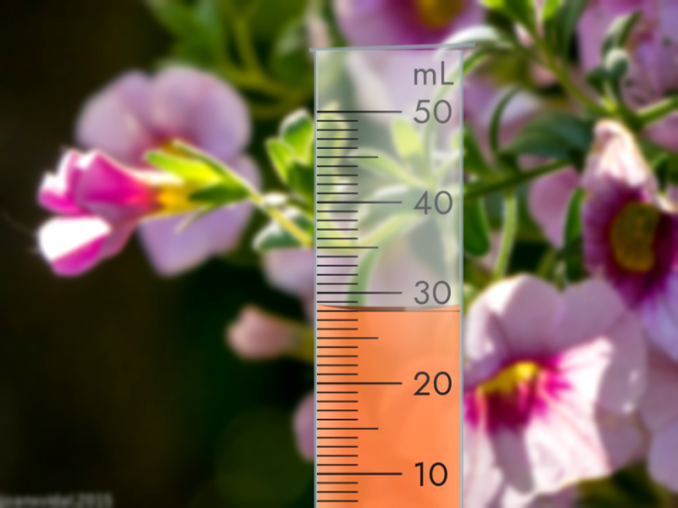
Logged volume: **28** mL
